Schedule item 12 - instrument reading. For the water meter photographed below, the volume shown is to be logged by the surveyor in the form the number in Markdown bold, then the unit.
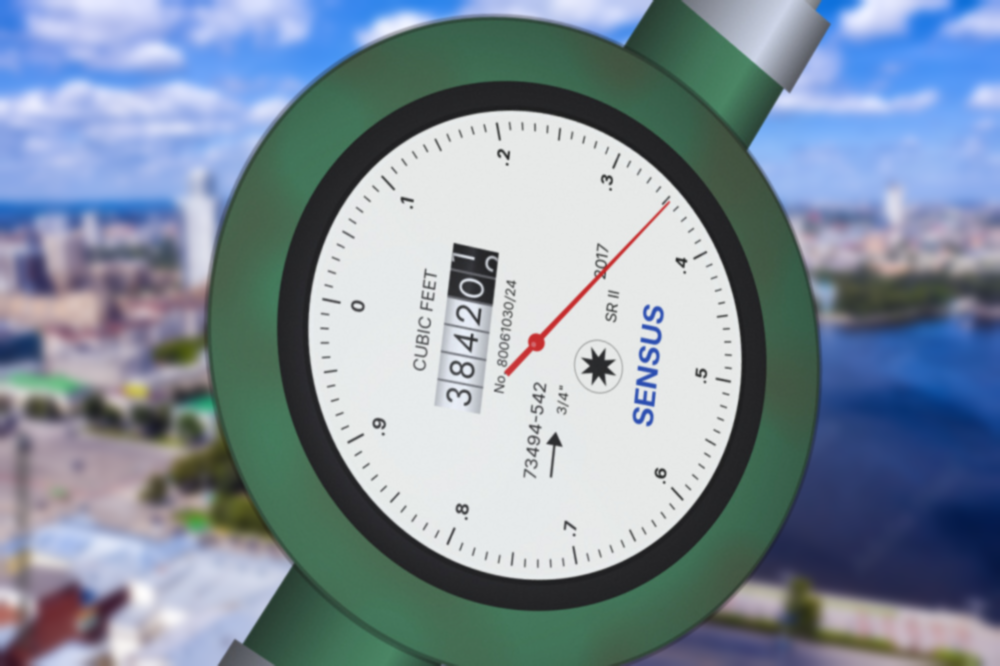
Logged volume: **384201.35** ft³
